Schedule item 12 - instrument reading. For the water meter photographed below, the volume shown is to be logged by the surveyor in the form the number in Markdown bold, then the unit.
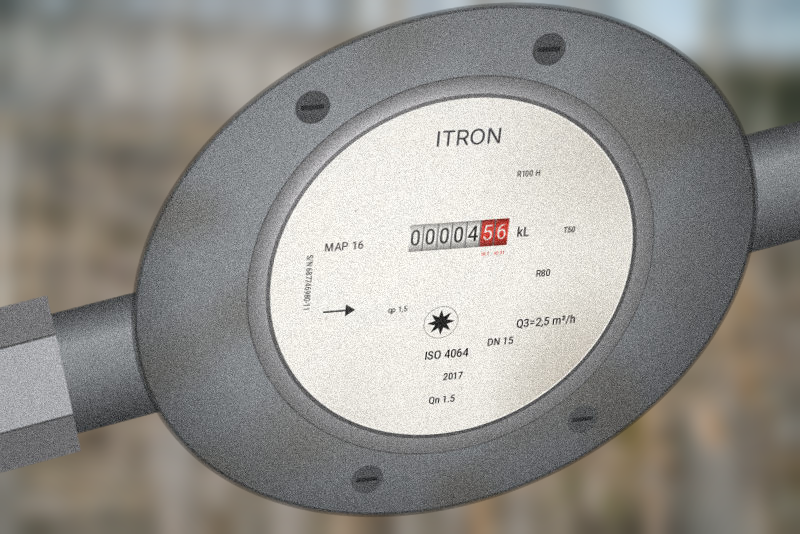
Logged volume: **4.56** kL
